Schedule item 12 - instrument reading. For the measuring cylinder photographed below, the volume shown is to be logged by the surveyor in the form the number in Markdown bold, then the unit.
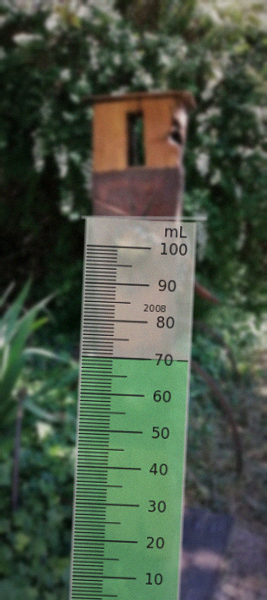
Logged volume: **70** mL
